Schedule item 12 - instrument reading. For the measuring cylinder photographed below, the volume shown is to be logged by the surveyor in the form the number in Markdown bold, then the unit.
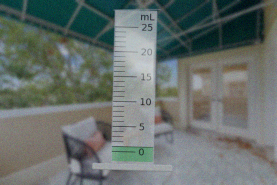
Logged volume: **1** mL
